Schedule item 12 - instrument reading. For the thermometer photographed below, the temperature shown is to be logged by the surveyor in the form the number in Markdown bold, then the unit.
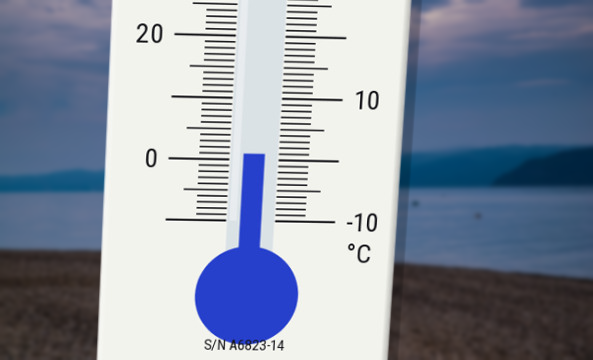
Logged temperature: **1** °C
